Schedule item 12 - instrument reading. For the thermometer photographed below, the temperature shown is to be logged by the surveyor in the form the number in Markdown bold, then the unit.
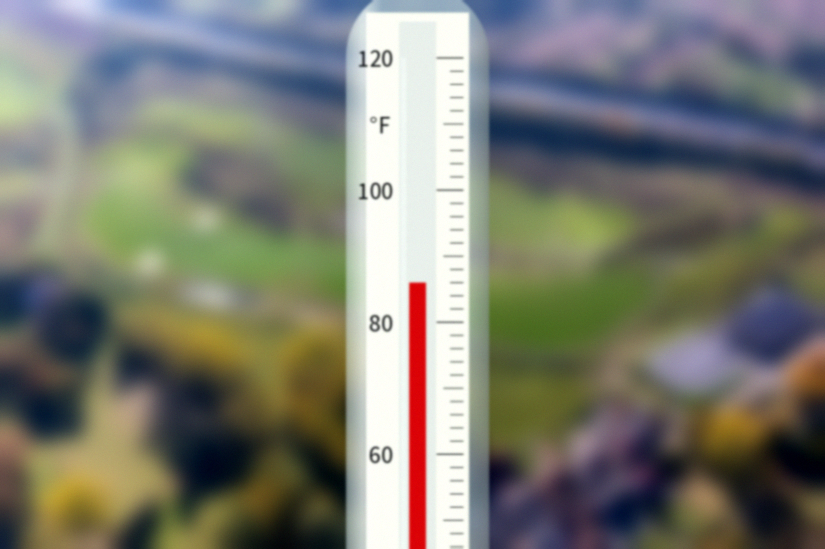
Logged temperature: **86** °F
